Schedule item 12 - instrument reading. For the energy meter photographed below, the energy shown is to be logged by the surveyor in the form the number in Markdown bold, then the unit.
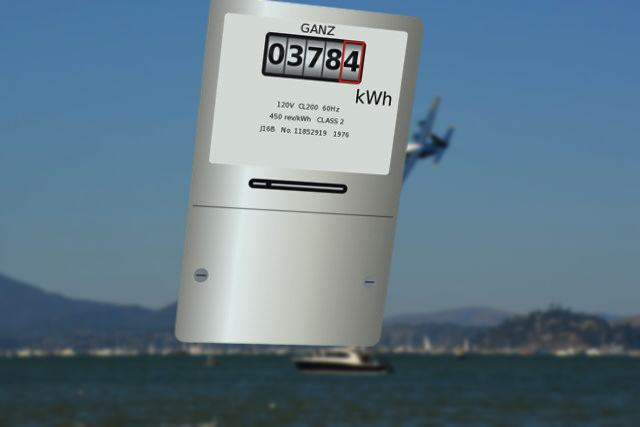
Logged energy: **378.4** kWh
